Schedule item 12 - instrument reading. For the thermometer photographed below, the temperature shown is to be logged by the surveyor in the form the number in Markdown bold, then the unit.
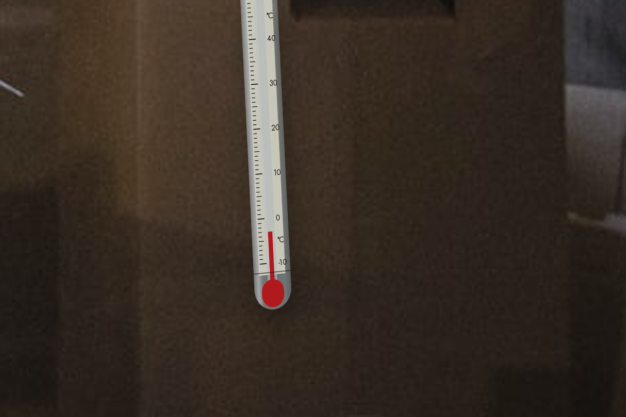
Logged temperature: **-3** °C
